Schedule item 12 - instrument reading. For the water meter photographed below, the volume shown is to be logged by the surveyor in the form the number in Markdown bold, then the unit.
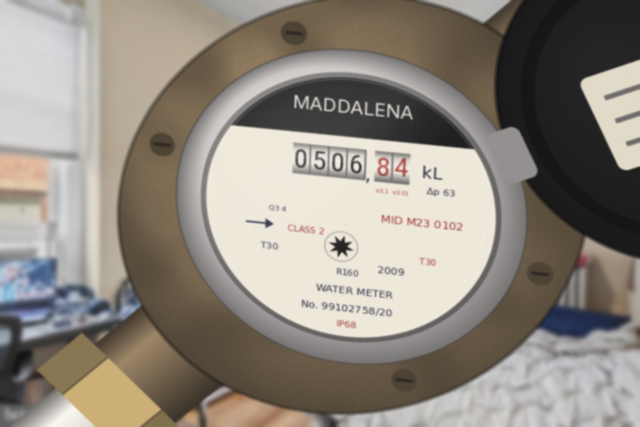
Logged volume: **506.84** kL
